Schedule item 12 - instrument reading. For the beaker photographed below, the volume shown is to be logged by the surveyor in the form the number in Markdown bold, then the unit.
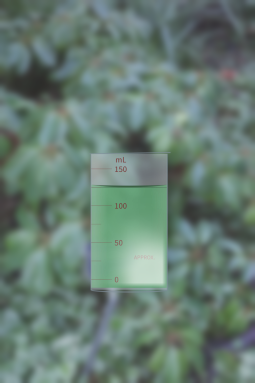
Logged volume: **125** mL
